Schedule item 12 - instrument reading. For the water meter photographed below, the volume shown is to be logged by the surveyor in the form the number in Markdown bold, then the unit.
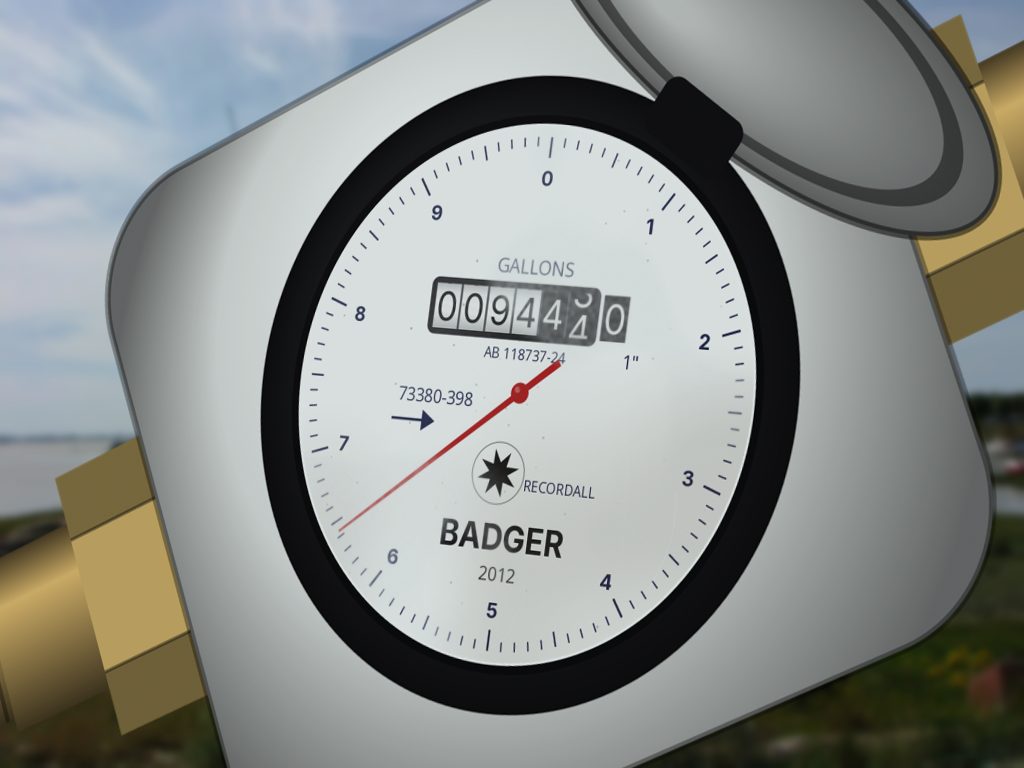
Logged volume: **94436.4** gal
